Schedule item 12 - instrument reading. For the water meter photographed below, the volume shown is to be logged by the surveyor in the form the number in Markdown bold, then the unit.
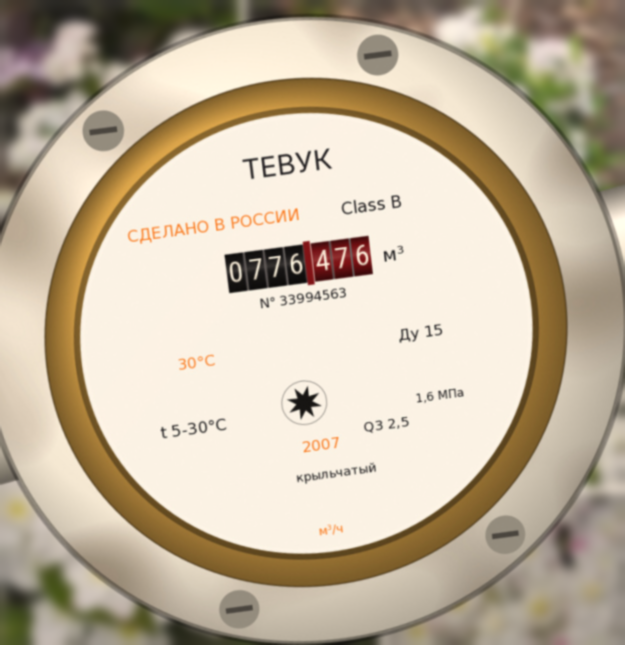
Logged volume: **776.476** m³
